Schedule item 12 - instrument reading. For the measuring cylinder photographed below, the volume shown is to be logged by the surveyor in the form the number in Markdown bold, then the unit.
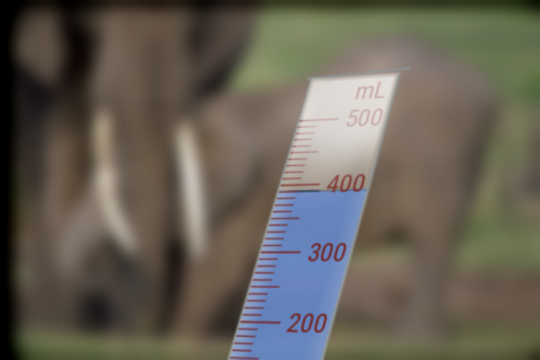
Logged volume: **390** mL
